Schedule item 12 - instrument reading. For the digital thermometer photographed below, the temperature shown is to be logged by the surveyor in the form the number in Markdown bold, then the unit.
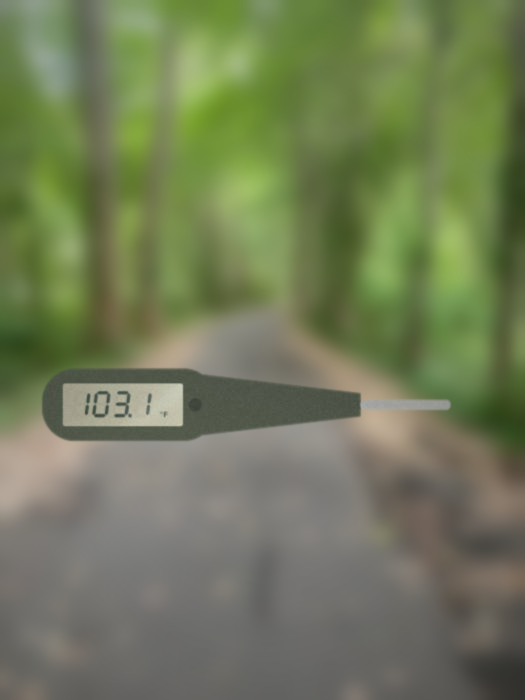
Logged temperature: **103.1** °F
